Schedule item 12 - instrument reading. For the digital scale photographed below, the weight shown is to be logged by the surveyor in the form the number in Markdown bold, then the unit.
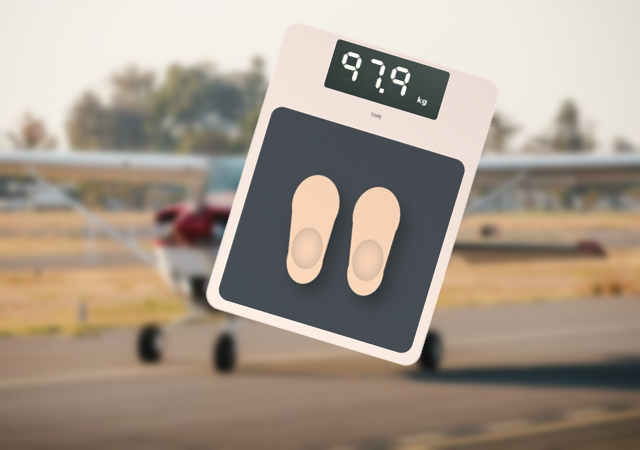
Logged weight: **97.9** kg
